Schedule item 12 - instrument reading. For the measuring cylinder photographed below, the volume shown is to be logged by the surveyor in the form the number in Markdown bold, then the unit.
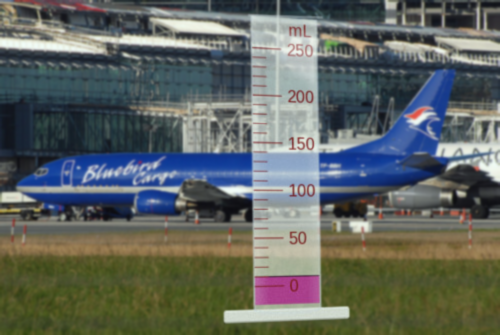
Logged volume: **10** mL
